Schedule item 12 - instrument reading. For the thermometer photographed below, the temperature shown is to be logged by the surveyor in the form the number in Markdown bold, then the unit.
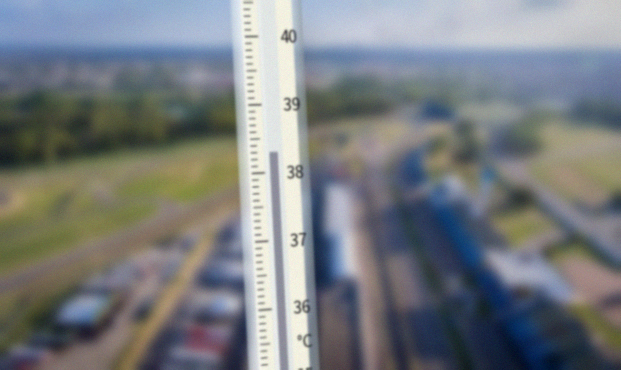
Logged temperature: **38.3** °C
